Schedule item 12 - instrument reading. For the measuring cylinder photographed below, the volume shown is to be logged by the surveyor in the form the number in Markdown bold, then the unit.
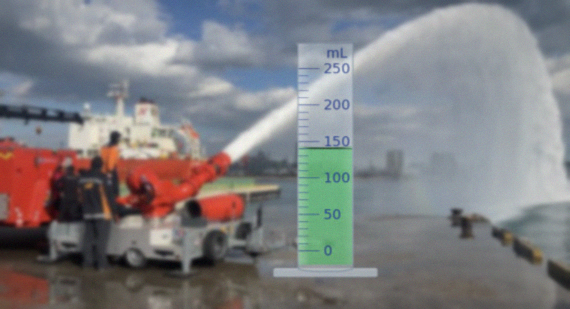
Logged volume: **140** mL
